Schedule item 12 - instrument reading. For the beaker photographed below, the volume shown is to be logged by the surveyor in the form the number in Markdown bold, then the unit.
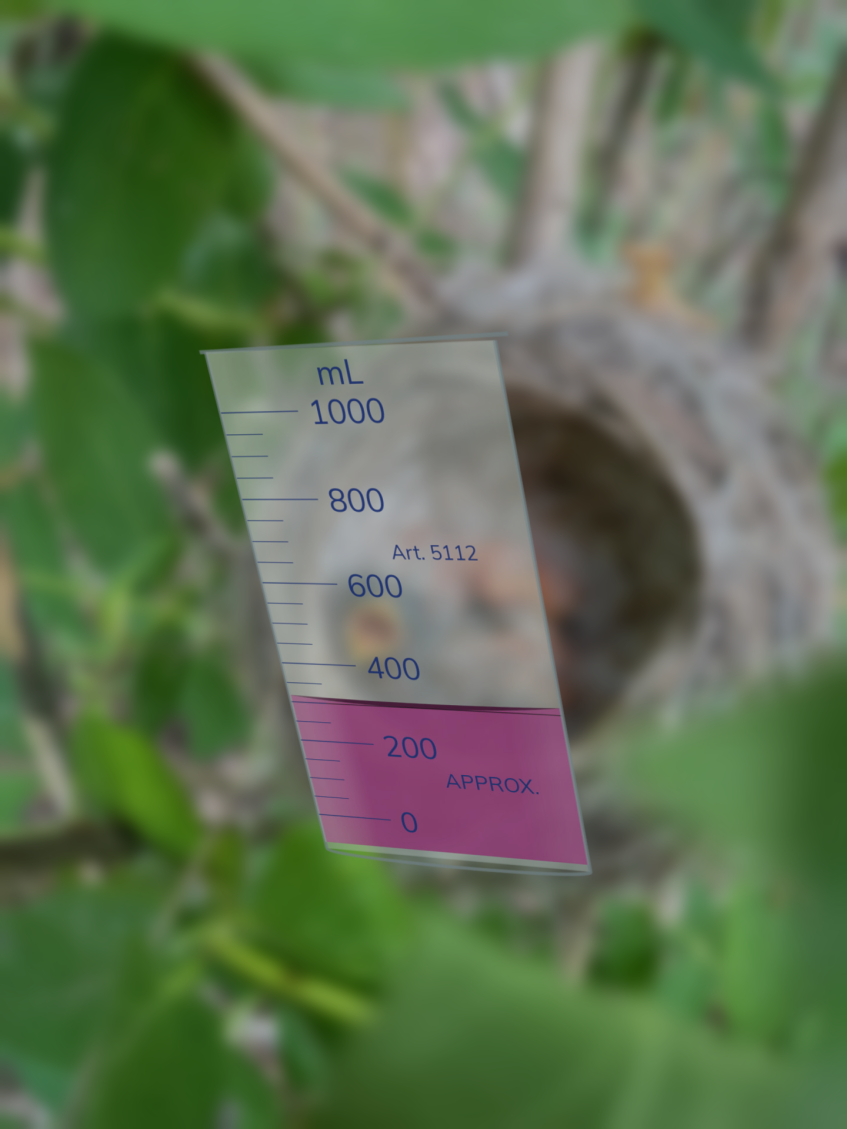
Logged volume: **300** mL
